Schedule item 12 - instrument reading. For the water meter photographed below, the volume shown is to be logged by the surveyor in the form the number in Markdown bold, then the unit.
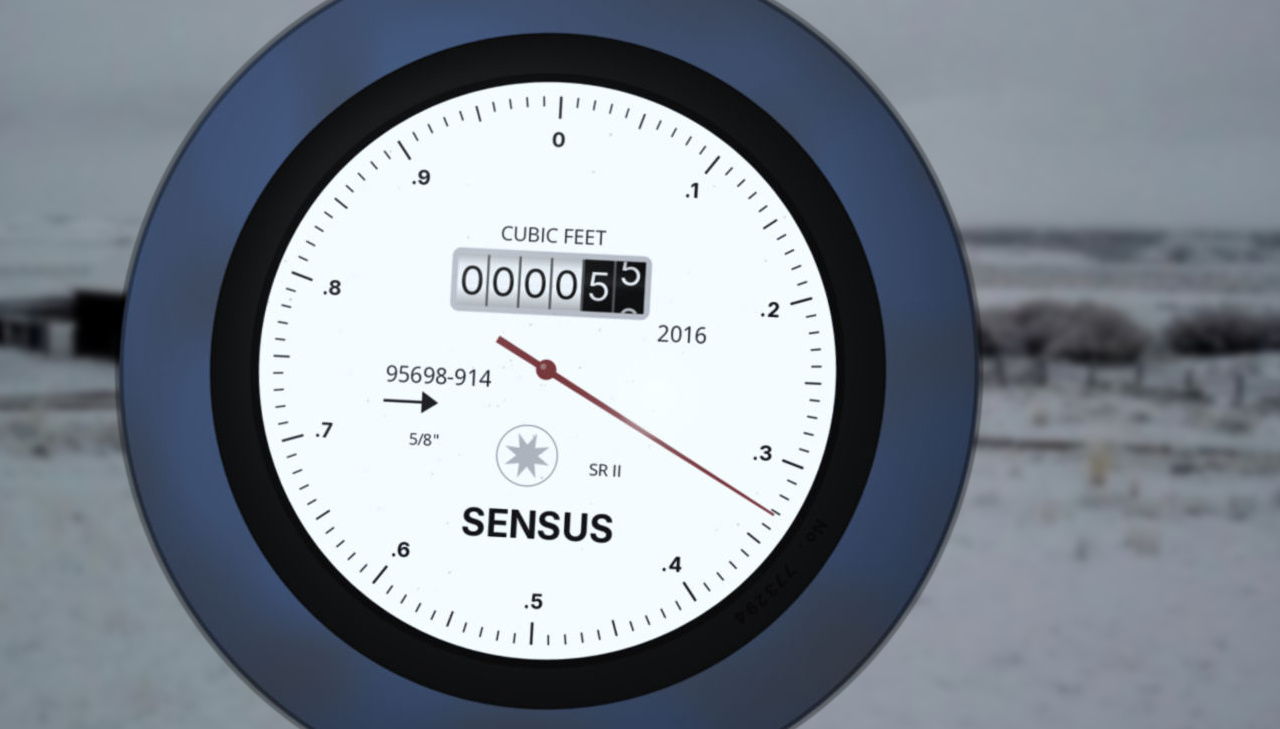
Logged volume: **55.33** ft³
